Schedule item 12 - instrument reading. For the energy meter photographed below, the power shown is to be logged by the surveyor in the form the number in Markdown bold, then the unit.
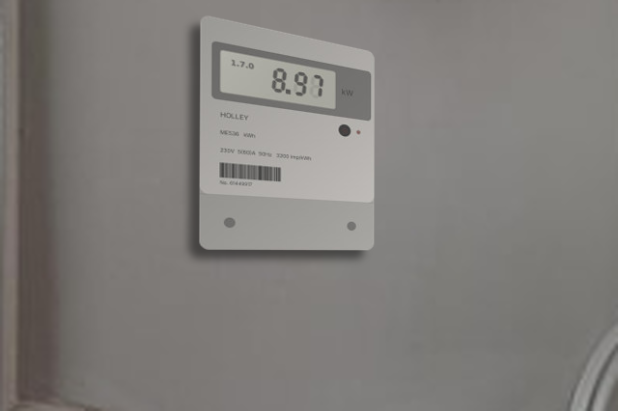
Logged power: **8.97** kW
